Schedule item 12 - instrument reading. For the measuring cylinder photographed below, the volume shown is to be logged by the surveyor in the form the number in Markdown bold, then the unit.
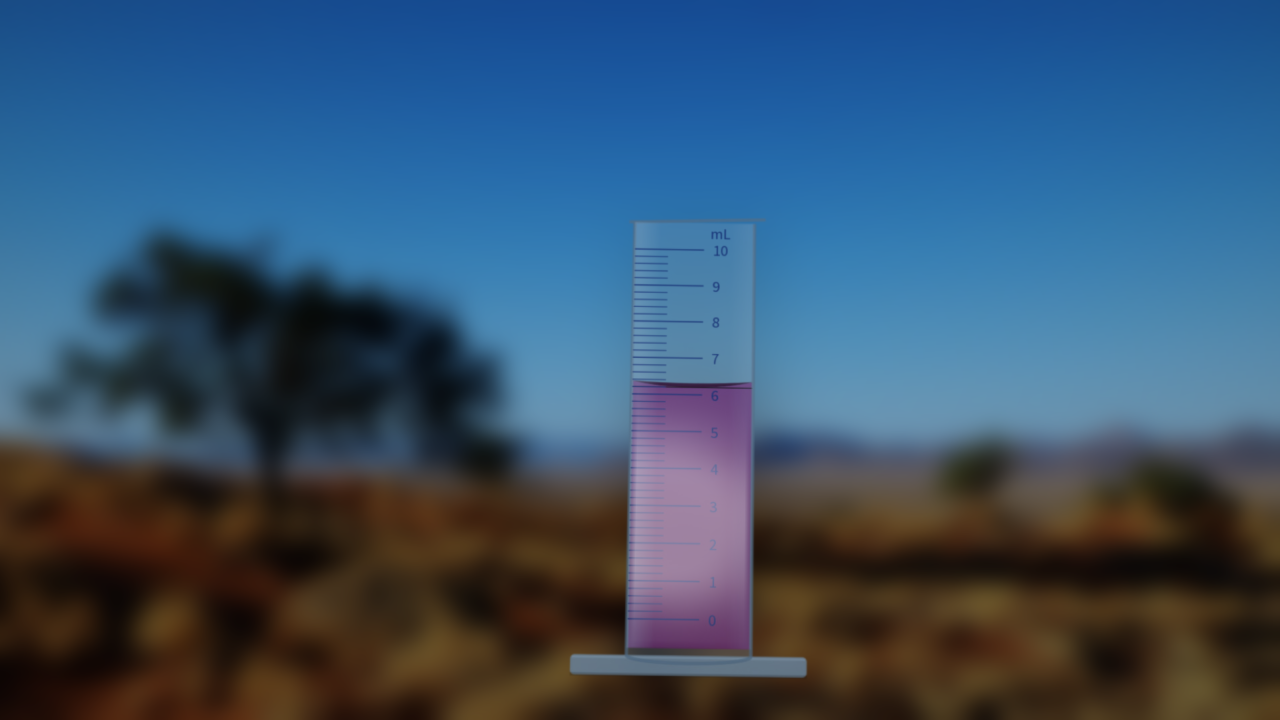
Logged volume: **6.2** mL
